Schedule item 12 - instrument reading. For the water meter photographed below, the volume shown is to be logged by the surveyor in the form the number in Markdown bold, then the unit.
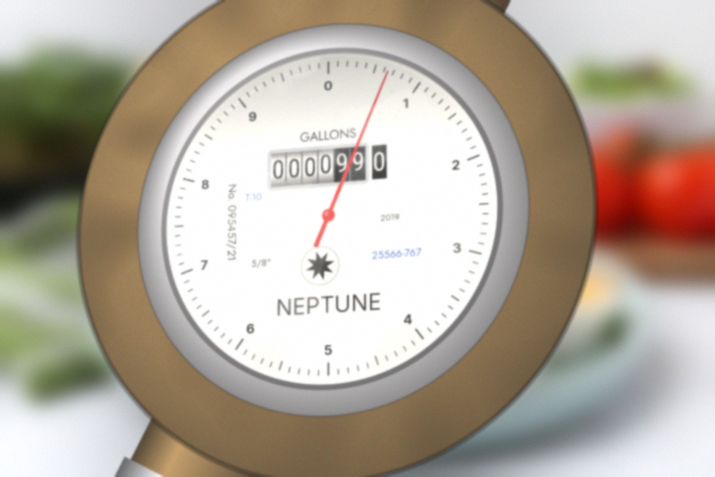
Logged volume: **990.6** gal
